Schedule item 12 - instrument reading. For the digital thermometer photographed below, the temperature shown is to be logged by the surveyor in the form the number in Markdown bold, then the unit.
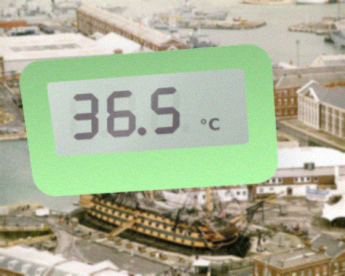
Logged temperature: **36.5** °C
